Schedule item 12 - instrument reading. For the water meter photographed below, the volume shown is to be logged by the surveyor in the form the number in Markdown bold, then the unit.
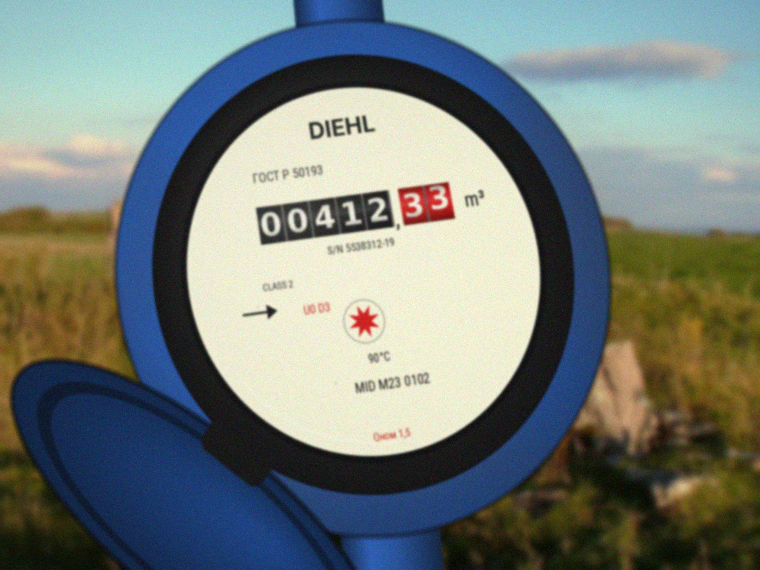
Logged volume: **412.33** m³
